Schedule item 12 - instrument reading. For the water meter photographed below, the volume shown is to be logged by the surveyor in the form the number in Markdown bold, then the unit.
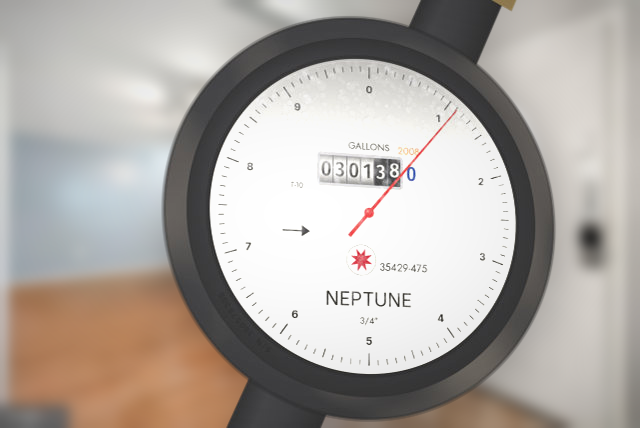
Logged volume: **301381.1** gal
